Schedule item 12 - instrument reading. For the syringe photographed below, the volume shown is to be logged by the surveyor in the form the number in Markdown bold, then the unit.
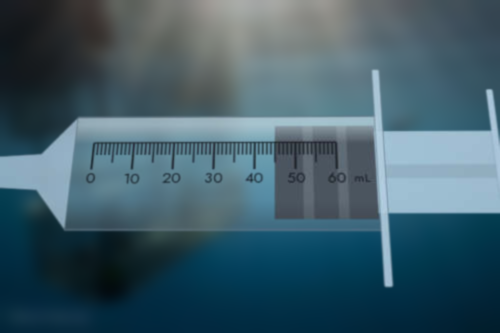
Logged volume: **45** mL
